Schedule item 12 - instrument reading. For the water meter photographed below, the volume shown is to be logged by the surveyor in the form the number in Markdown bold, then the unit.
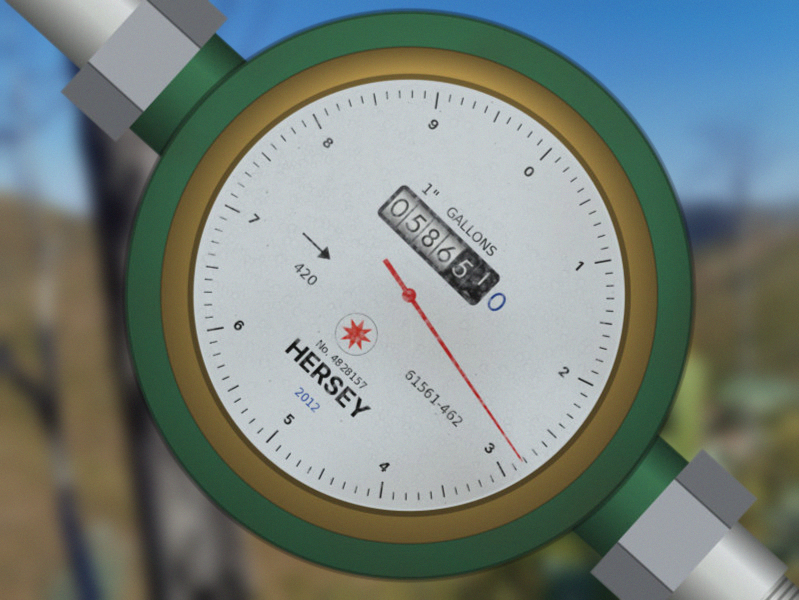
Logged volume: **586512.8** gal
